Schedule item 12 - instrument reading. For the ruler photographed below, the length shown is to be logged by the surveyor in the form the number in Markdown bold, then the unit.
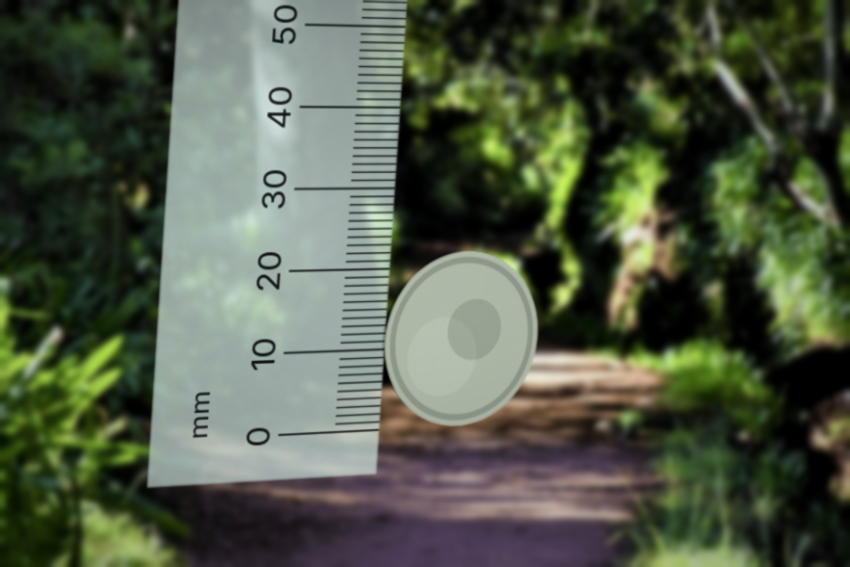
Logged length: **22** mm
